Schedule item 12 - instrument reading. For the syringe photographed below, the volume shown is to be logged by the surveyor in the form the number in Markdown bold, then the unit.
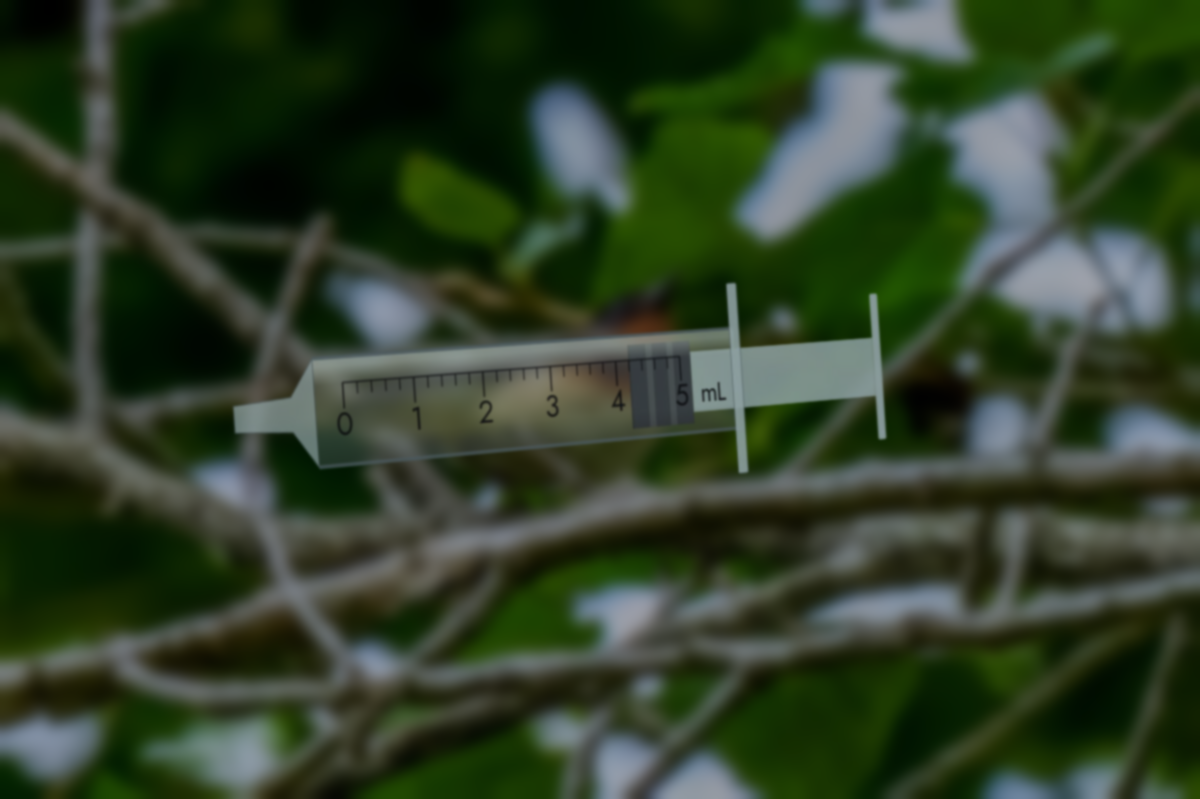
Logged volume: **4.2** mL
